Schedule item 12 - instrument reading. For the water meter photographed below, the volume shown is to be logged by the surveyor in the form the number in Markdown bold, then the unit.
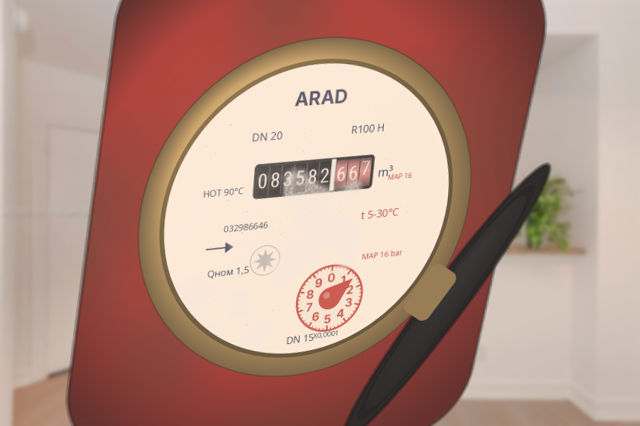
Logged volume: **83582.6671** m³
